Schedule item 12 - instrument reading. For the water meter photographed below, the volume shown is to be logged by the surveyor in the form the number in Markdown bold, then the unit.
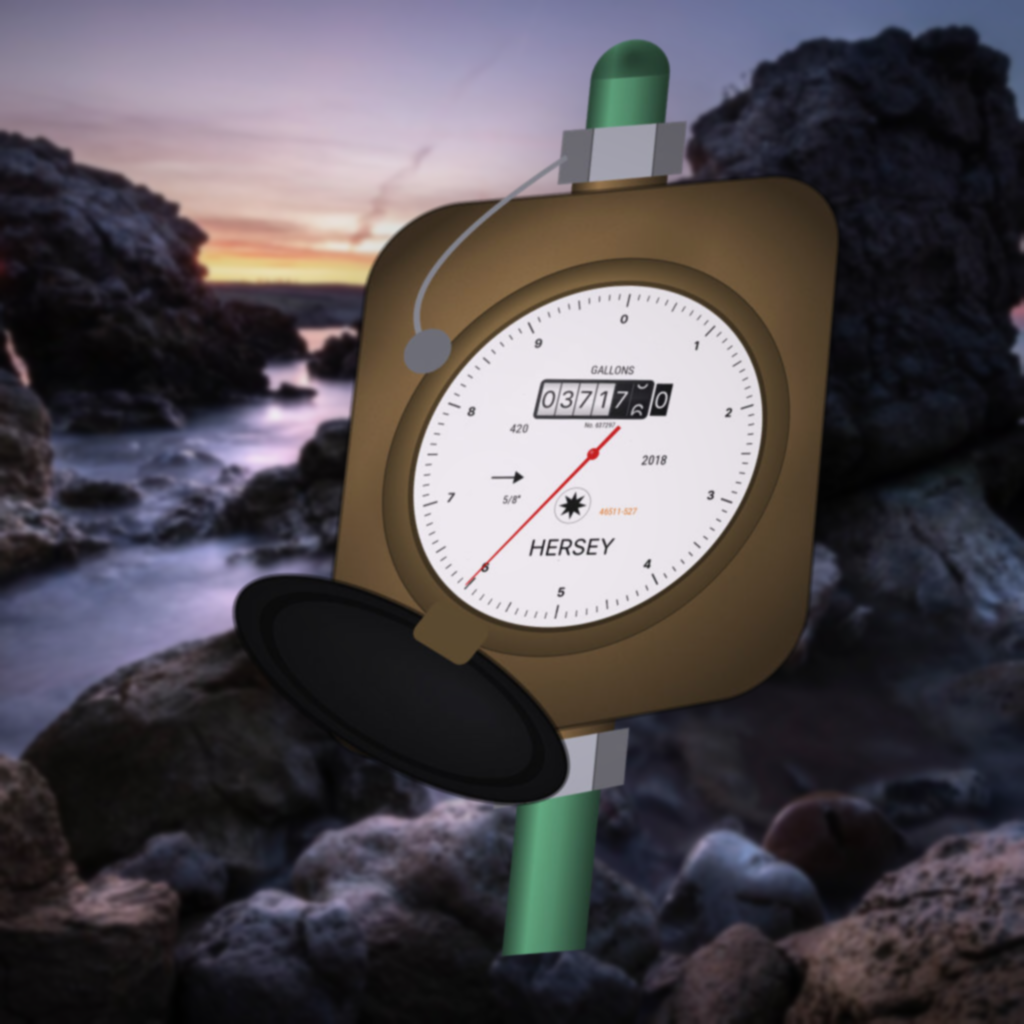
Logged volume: **371756.0** gal
